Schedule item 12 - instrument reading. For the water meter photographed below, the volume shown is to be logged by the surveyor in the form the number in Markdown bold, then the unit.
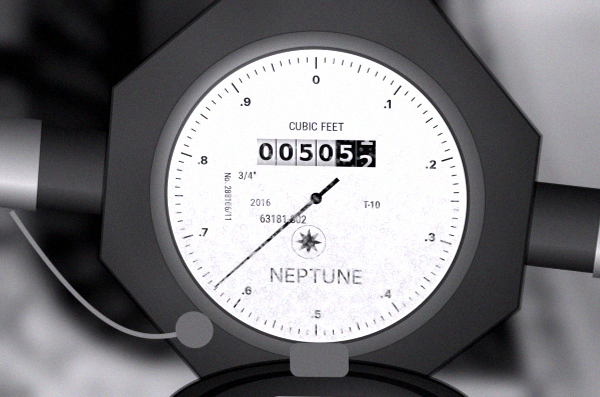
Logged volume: **5051.63** ft³
